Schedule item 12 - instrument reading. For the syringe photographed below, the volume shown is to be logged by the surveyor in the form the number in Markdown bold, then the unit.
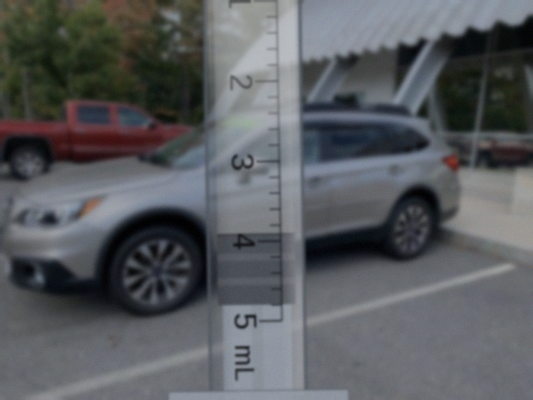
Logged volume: **3.9** mL
